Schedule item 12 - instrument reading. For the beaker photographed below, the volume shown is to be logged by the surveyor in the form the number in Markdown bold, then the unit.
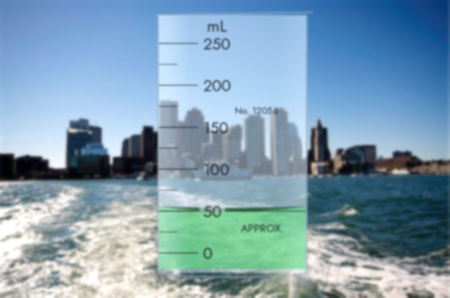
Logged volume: **50** mL
